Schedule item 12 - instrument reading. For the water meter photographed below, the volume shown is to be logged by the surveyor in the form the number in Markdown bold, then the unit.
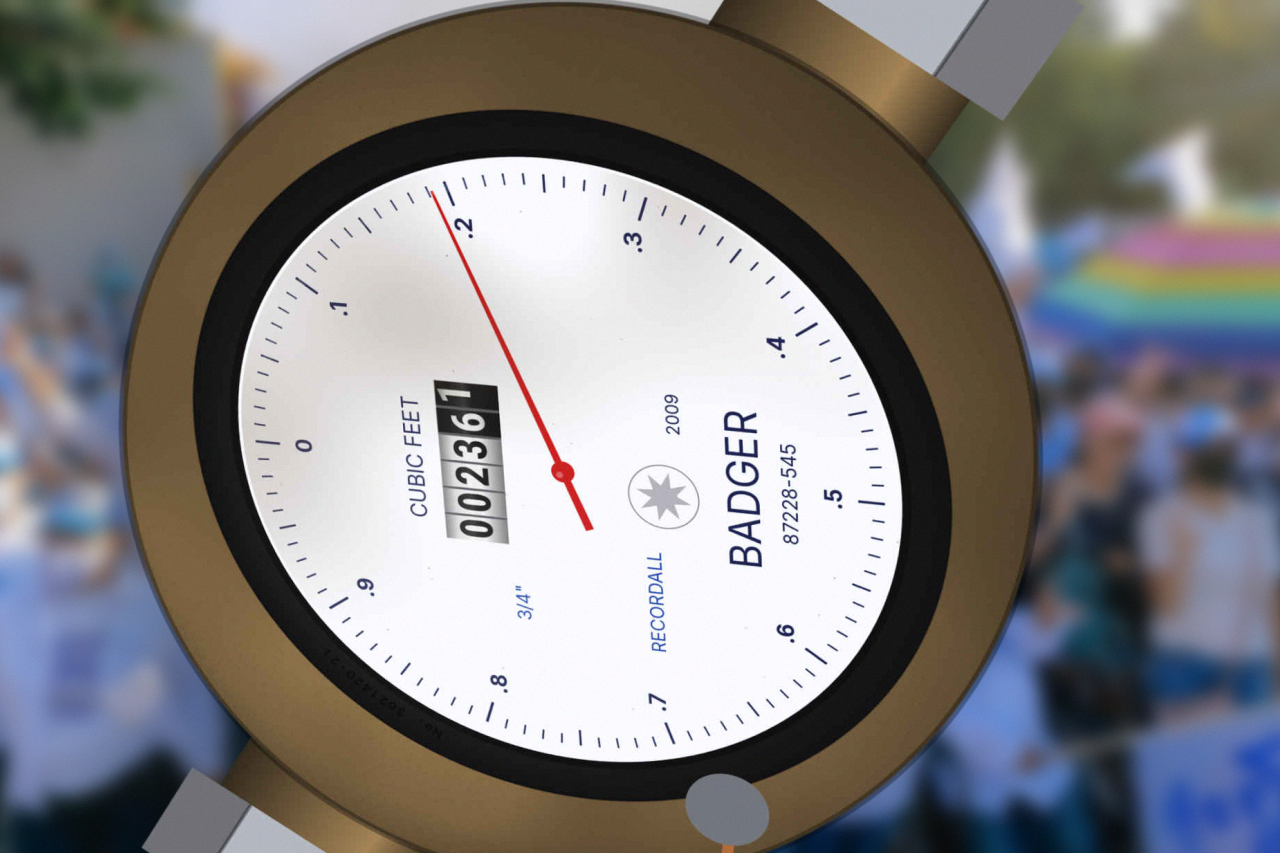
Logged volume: **2361.19** ft³
